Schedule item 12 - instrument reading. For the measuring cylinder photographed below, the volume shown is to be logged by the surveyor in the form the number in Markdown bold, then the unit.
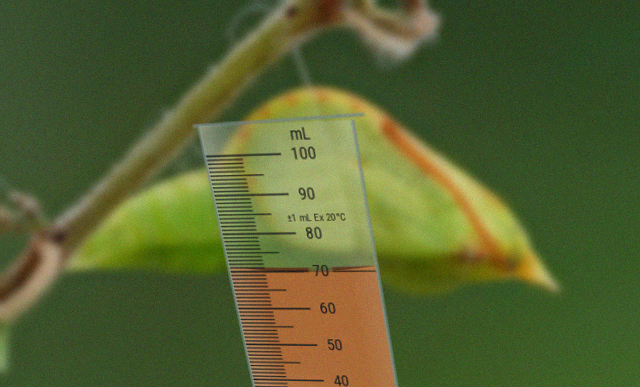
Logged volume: **70** mL
